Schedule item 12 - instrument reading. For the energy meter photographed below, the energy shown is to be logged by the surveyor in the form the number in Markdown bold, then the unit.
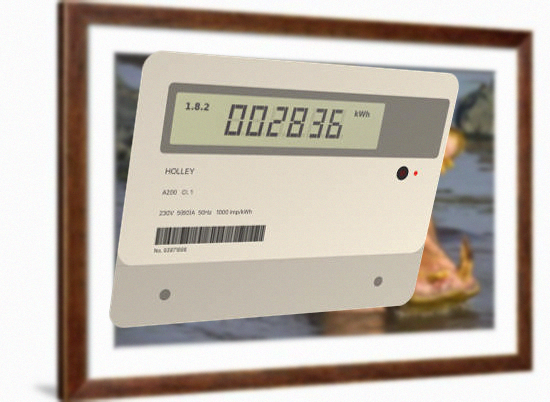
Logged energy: **2836** kWh
